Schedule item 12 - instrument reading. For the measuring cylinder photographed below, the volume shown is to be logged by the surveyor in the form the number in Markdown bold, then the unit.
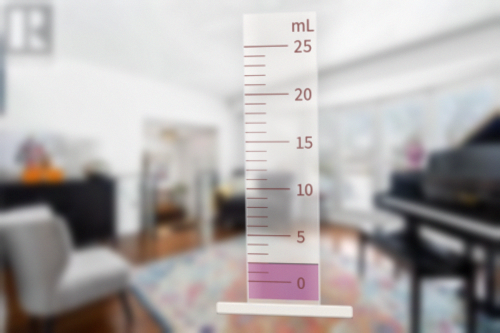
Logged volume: **2** mL
